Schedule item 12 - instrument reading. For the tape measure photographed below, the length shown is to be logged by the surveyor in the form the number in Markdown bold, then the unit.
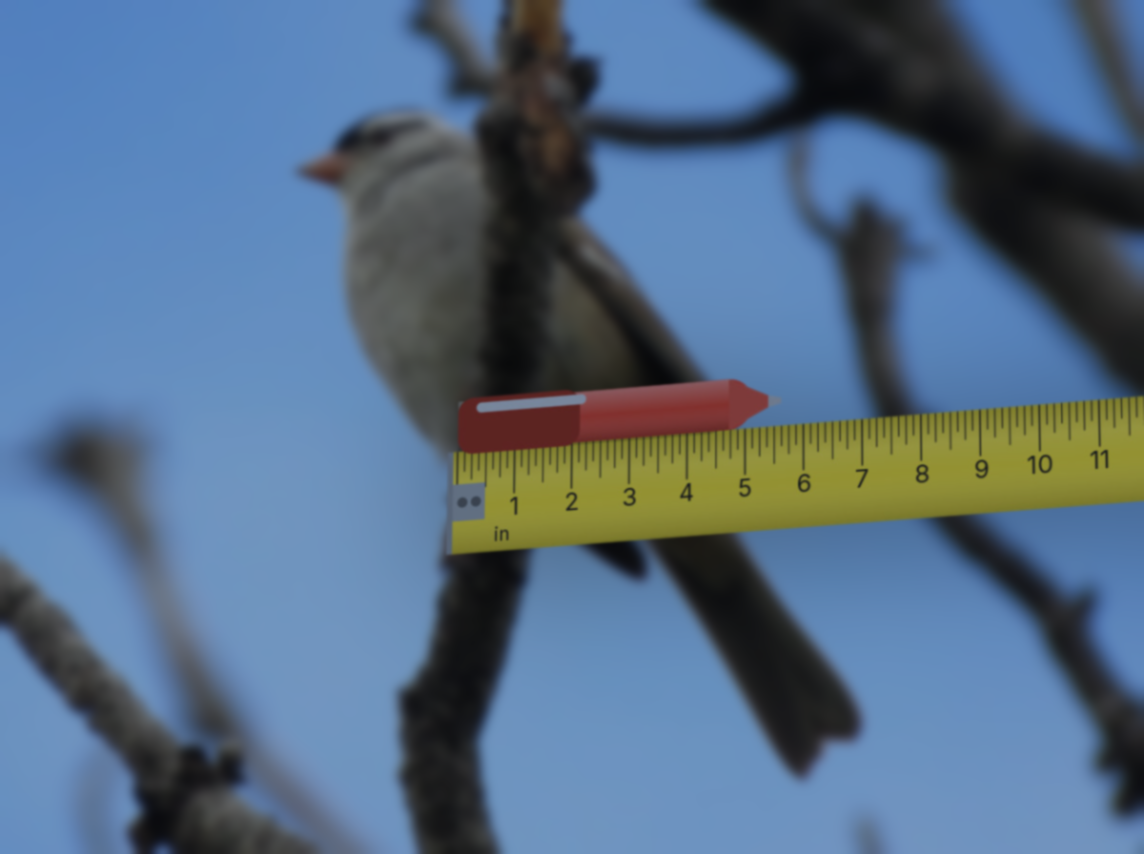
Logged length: **5.625** in
